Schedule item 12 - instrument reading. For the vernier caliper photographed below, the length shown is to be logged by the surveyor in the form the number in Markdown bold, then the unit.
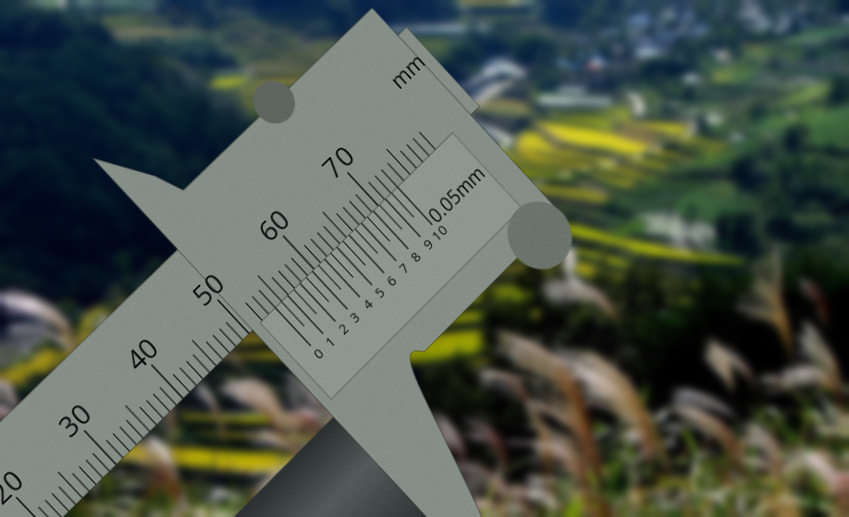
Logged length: **54.0** mm
